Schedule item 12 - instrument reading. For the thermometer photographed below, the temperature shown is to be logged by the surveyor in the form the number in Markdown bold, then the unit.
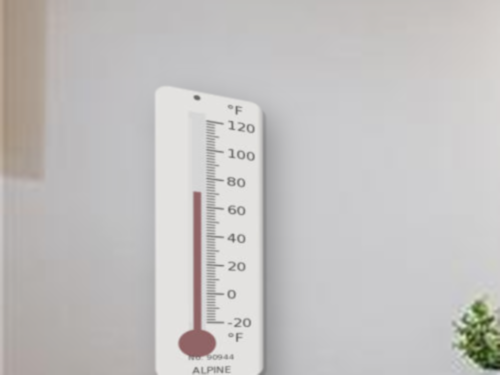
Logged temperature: **70** °F
